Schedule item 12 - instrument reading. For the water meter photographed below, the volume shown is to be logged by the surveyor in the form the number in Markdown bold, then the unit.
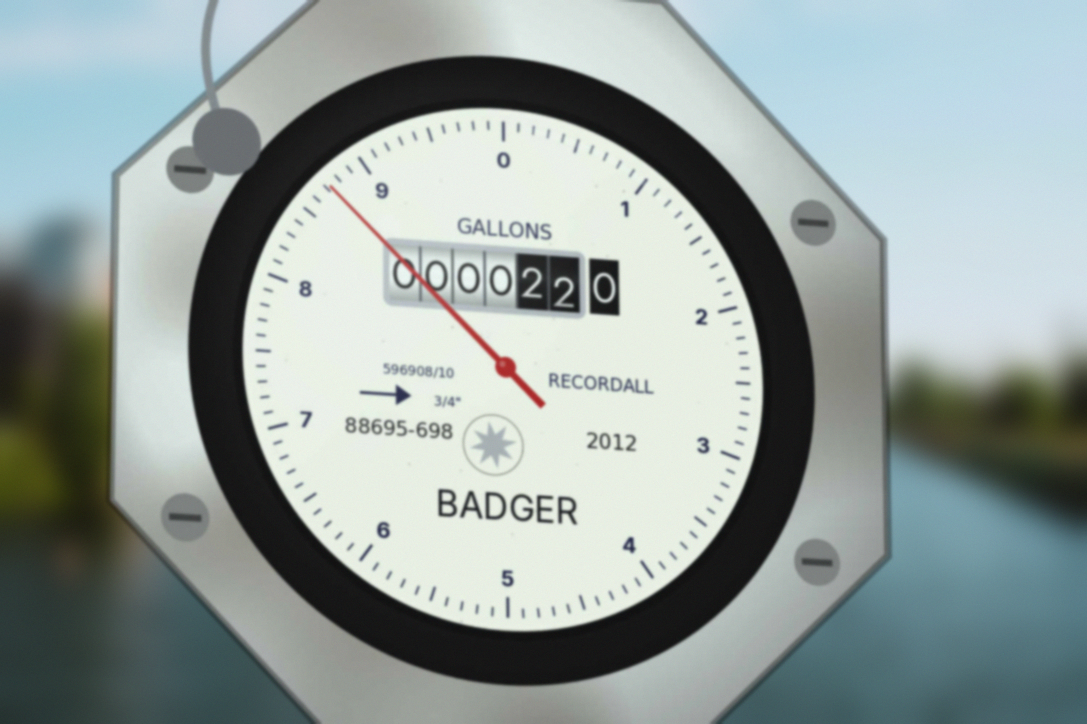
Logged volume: **218.7** gal
